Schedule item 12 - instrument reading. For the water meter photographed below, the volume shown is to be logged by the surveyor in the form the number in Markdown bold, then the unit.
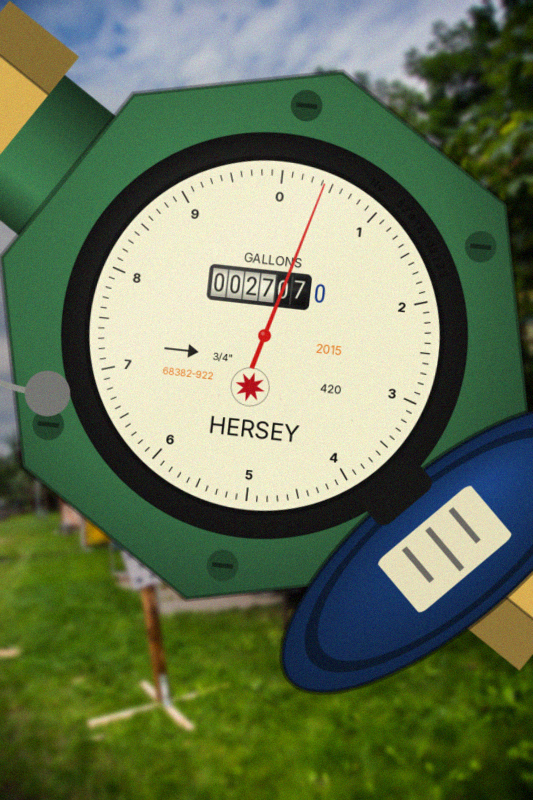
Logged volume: **27070.4** gal
